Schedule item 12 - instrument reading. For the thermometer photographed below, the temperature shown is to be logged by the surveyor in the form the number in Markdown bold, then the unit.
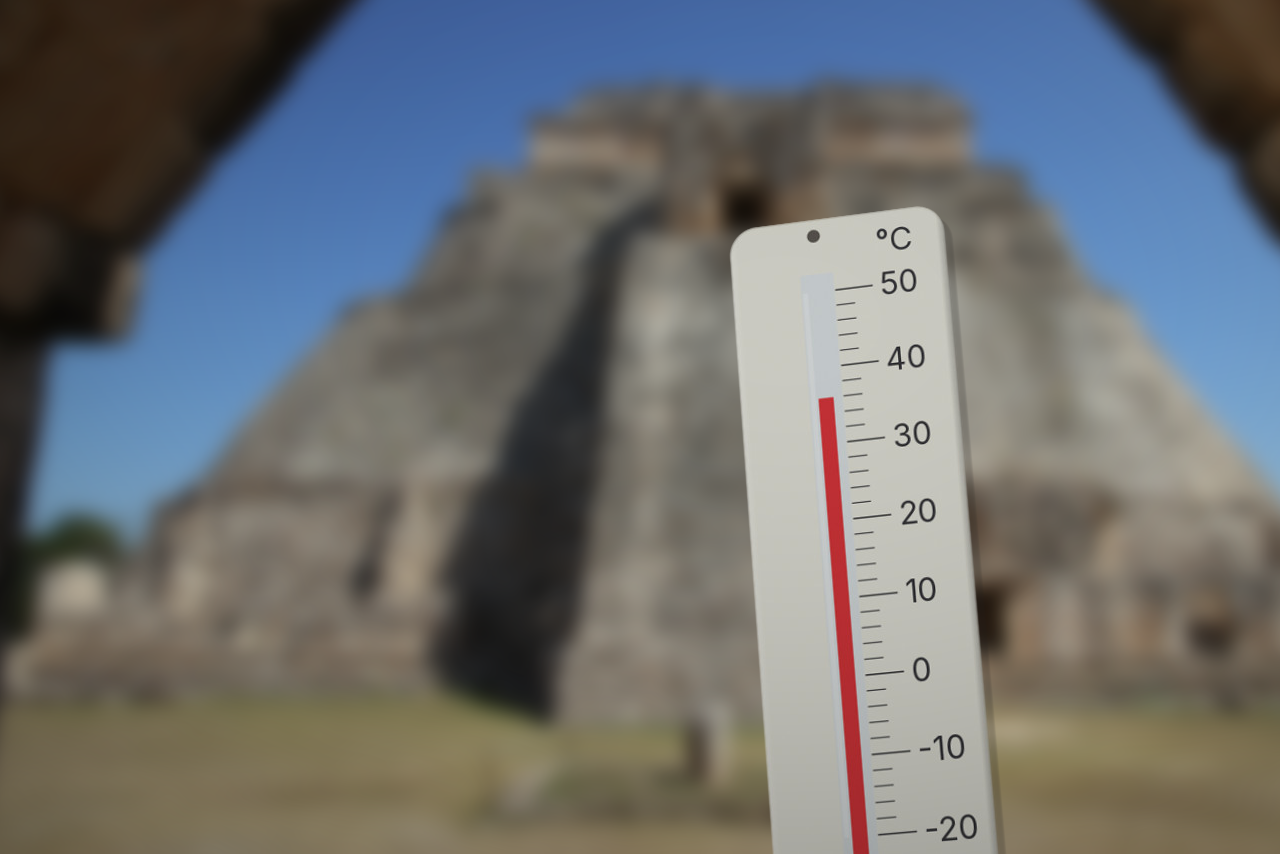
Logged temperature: **36** °C
